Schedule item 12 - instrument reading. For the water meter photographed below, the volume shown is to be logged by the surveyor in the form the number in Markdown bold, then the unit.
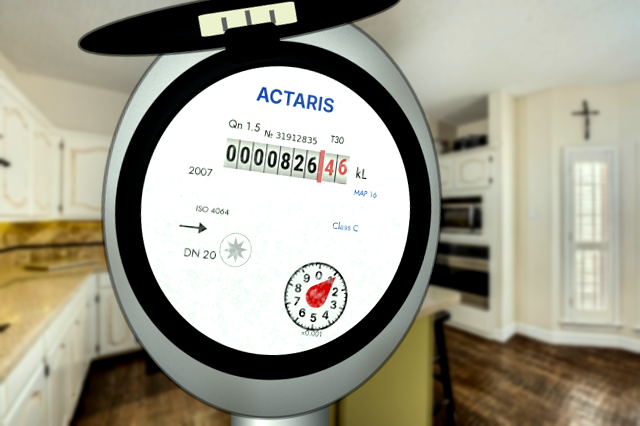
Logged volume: **826.461** kL
